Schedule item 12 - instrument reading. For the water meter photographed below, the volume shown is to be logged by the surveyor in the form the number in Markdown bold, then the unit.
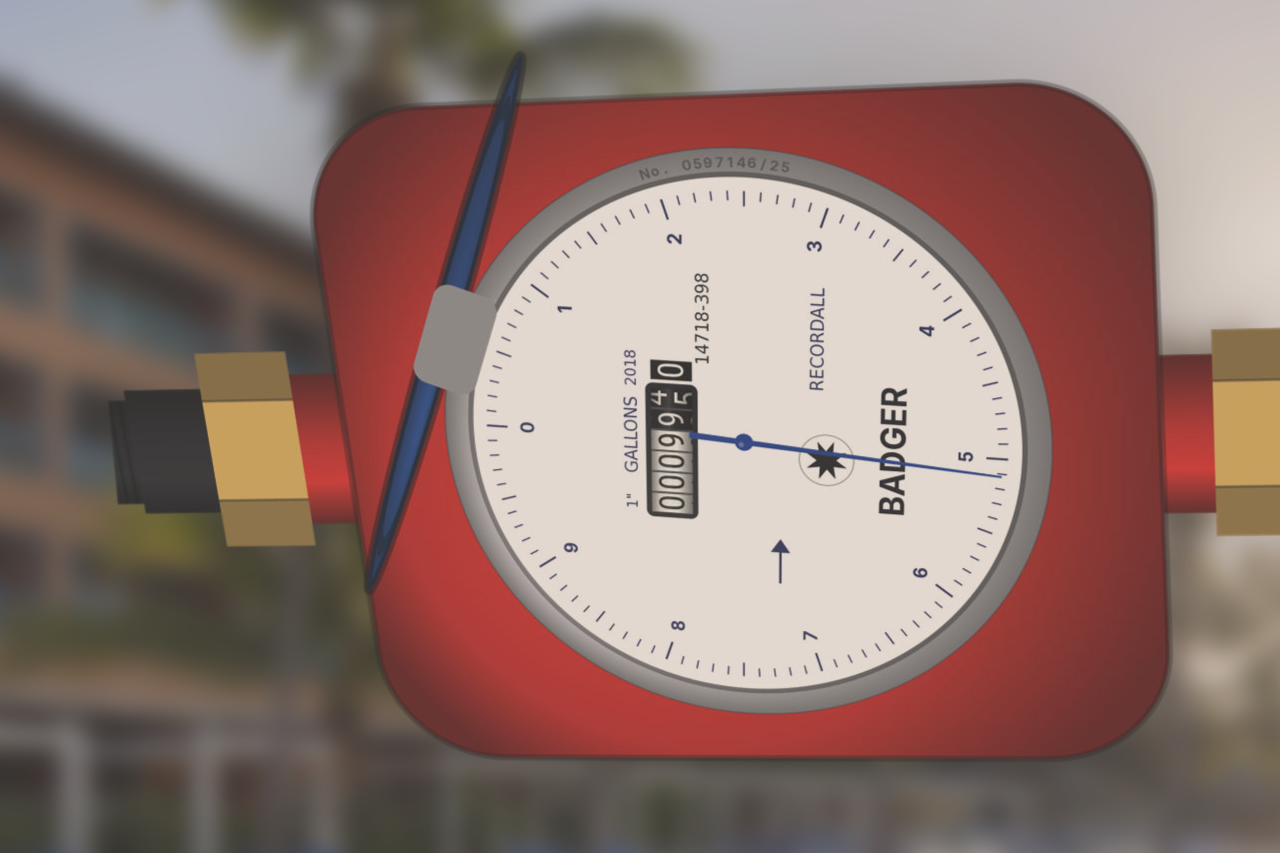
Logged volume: **9945.1** gal
